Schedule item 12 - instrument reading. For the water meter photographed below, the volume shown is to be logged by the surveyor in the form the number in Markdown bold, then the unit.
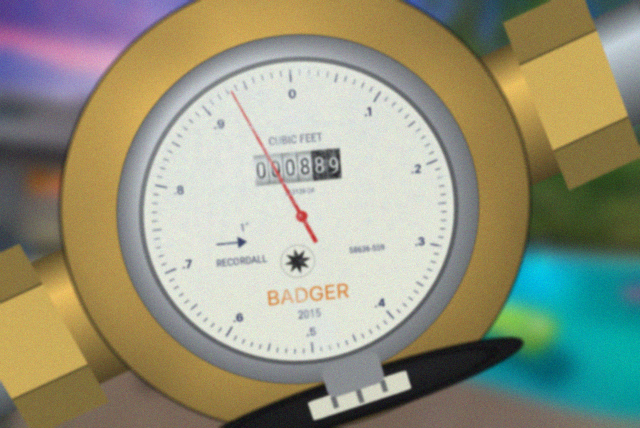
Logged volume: **888.93** ft³
